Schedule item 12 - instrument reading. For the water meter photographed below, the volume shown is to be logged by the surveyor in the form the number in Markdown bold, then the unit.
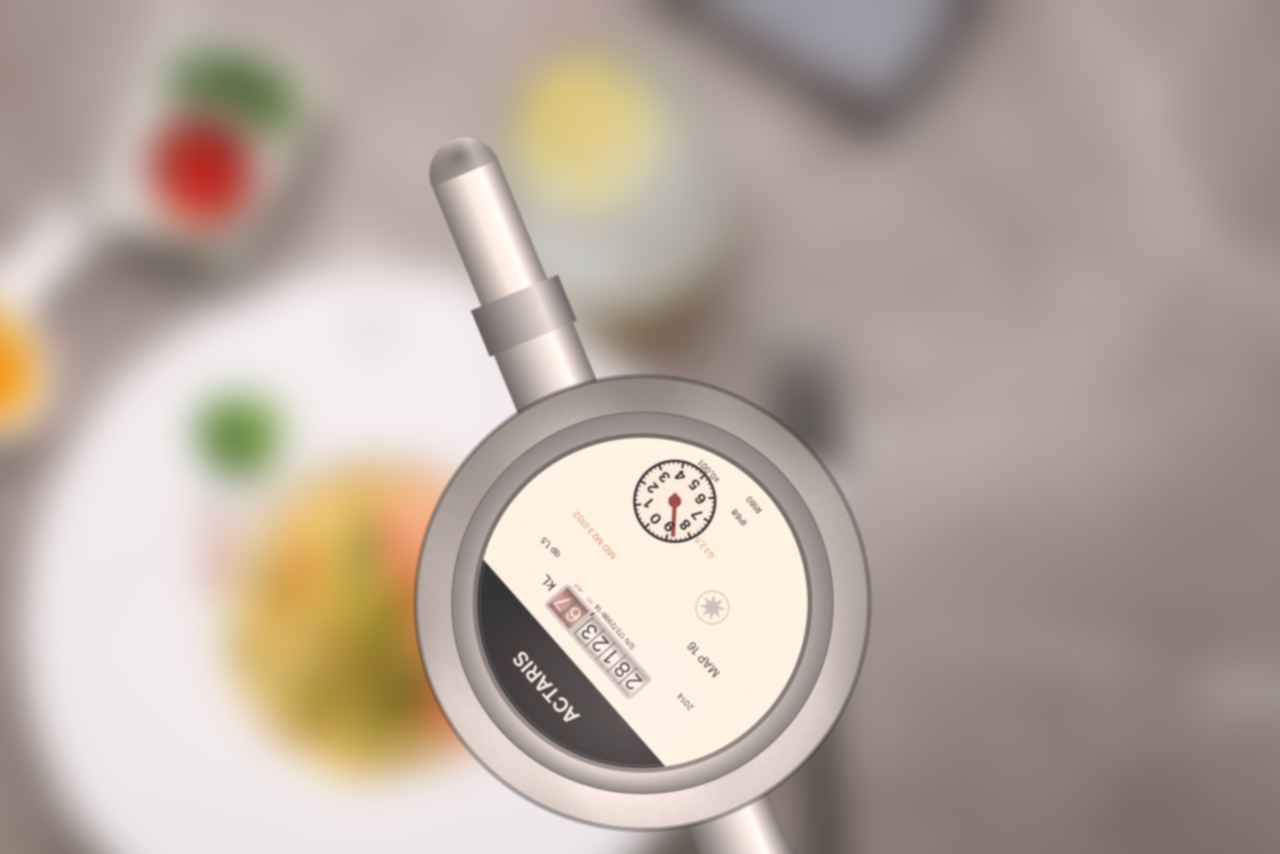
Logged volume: **28123.678** kL
